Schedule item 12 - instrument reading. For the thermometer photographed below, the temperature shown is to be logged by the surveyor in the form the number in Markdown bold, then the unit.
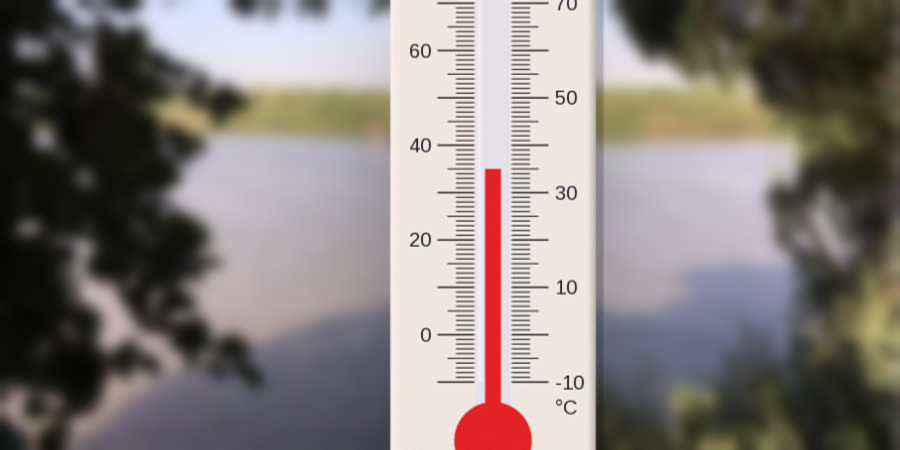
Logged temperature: **35** °C
